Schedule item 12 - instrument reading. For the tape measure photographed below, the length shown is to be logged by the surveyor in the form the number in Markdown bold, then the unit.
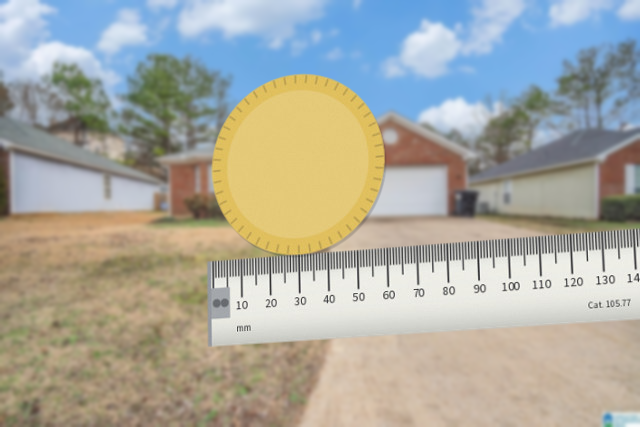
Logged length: **60** mm
